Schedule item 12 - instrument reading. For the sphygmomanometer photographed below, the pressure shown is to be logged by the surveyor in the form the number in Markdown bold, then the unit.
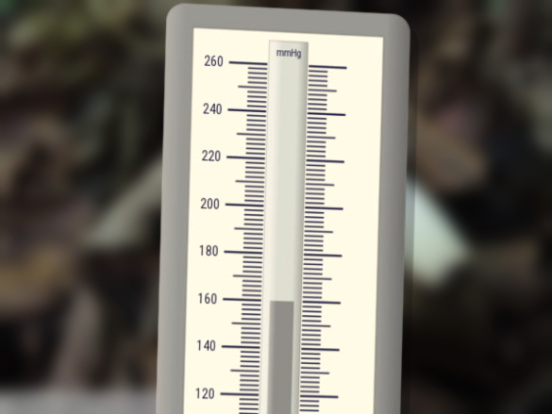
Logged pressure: **160** mmHg
